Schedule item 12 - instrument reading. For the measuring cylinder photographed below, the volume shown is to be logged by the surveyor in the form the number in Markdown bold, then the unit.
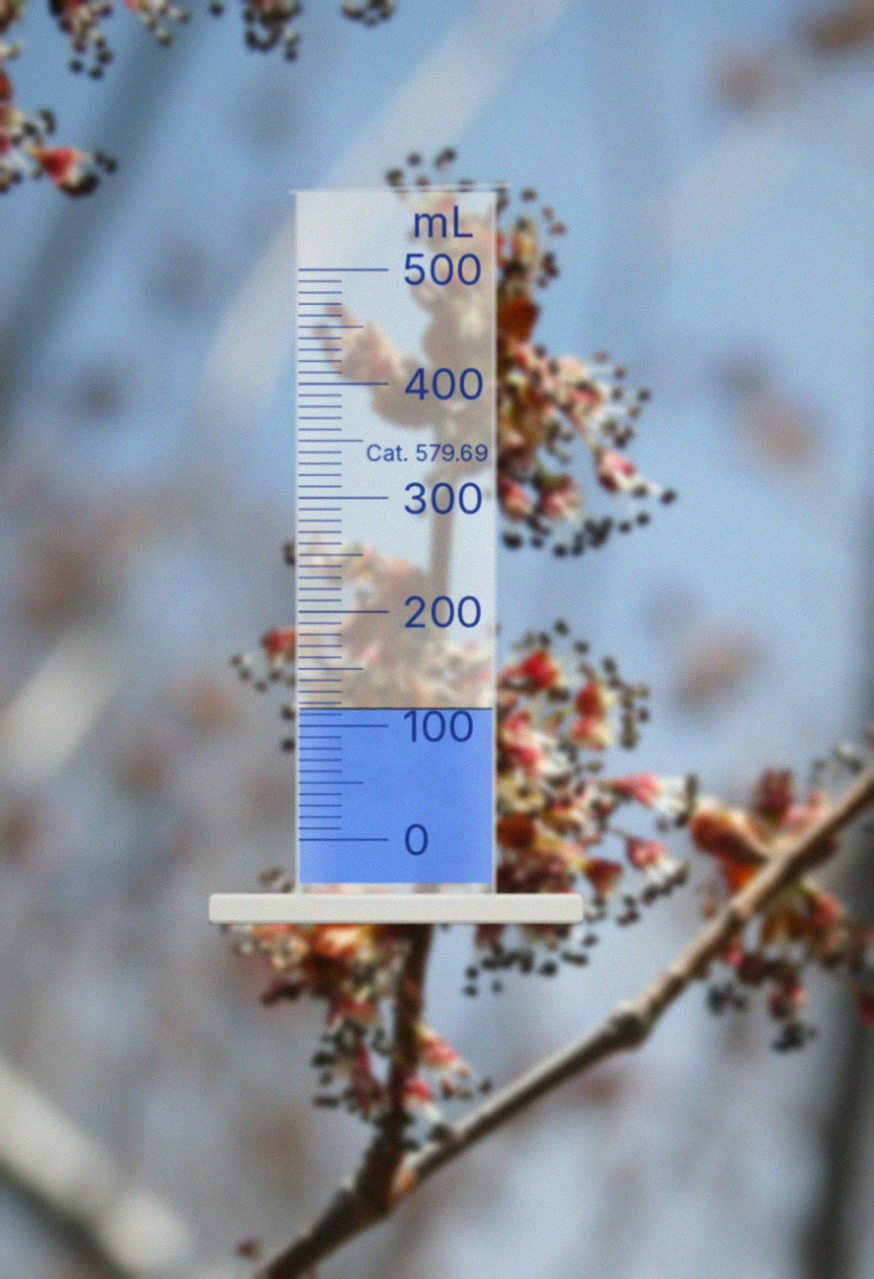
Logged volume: **115** mL
